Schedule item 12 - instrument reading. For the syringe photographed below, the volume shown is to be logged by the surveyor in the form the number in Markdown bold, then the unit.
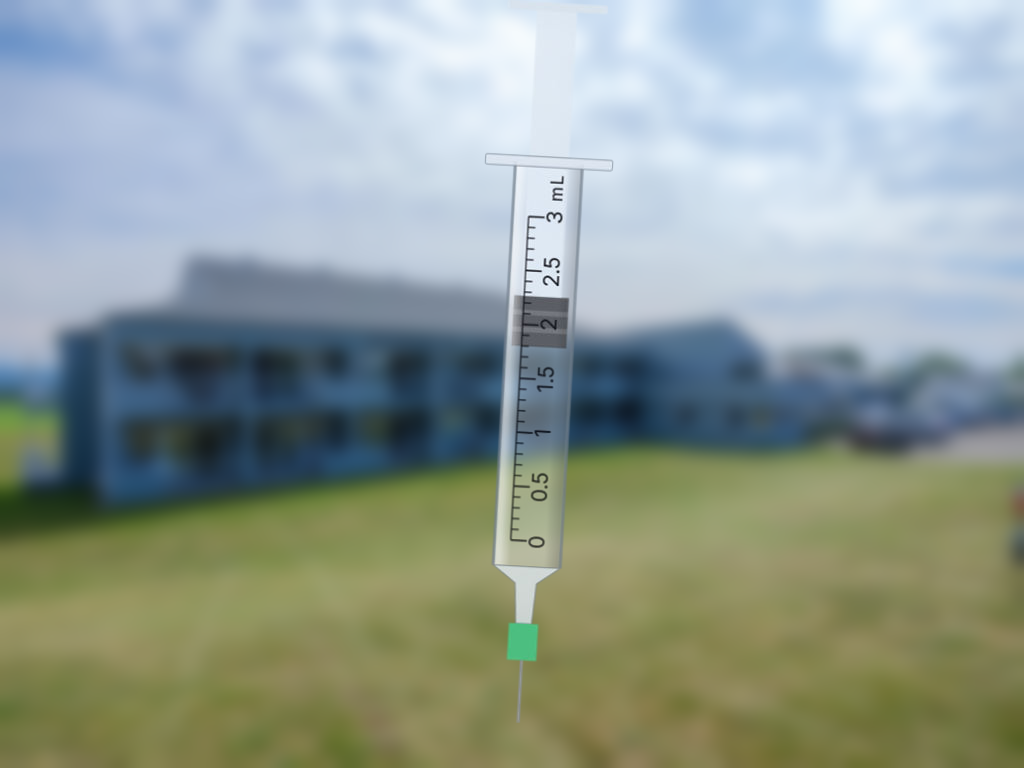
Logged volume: **1.8** mL
